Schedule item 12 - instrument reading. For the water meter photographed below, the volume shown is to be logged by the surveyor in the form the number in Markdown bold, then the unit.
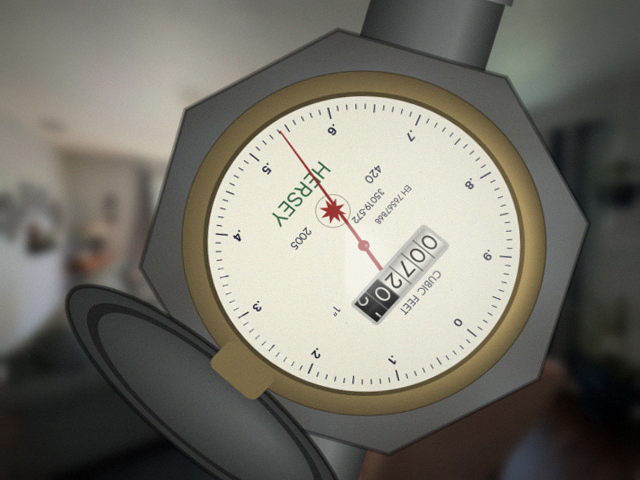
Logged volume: **7201.54** ft³
